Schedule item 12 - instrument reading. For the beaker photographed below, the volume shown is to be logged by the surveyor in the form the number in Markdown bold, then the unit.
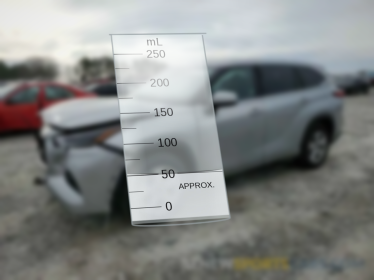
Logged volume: **50** mL
